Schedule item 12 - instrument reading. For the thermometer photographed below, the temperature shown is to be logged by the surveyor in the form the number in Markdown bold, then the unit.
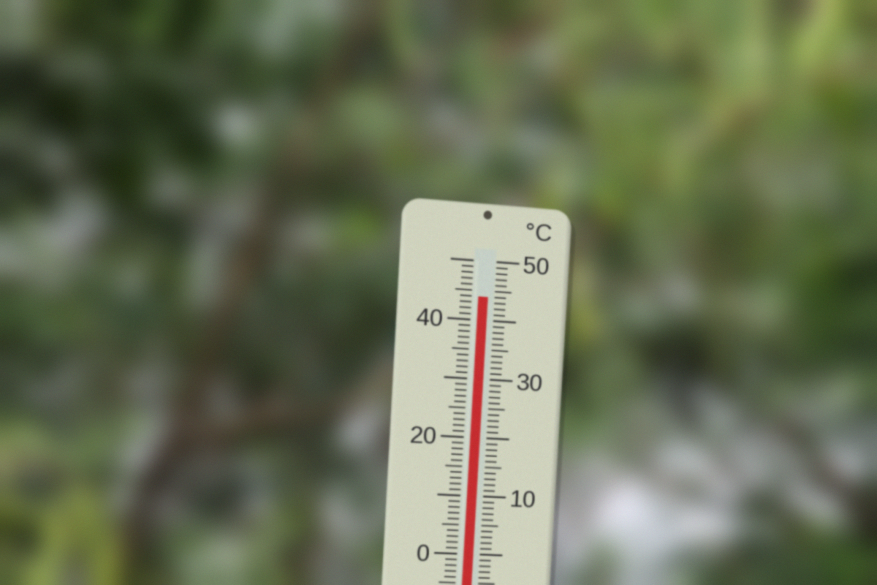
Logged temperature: **44** °C
